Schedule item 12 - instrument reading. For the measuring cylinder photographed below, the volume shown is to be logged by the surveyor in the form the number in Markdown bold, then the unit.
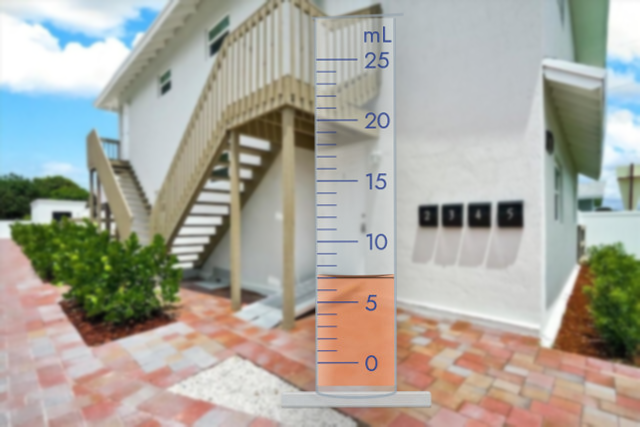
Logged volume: **7** mL
